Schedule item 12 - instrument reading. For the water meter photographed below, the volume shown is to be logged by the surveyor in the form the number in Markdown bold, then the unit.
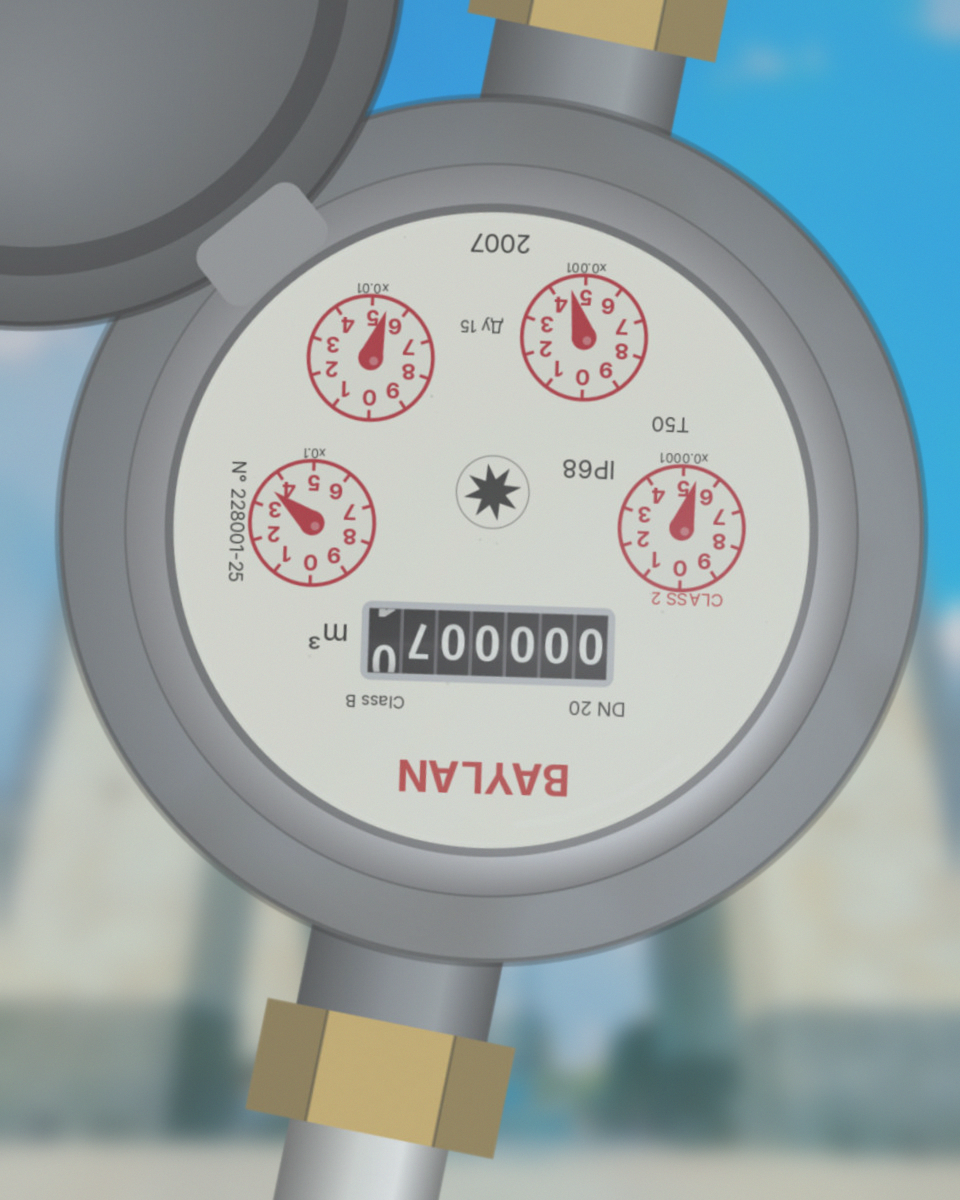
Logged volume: **70.3545** m³
